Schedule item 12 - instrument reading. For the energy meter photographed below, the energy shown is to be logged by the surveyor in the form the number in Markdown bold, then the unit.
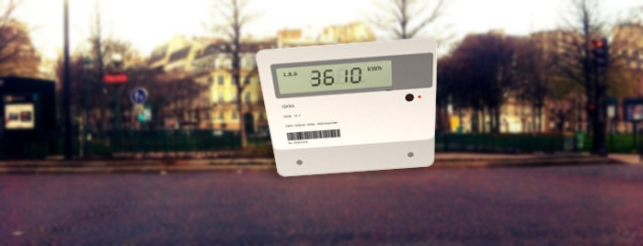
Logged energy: **3610** kWh
